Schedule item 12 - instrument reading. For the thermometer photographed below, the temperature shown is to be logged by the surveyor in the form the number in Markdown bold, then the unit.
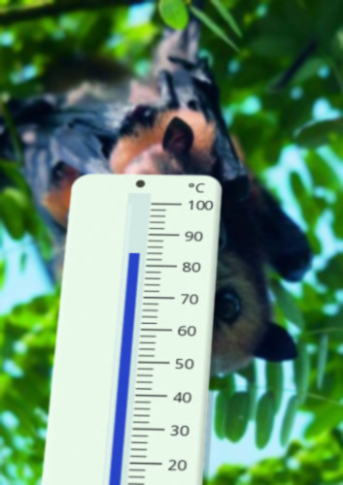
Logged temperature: **84** °C
